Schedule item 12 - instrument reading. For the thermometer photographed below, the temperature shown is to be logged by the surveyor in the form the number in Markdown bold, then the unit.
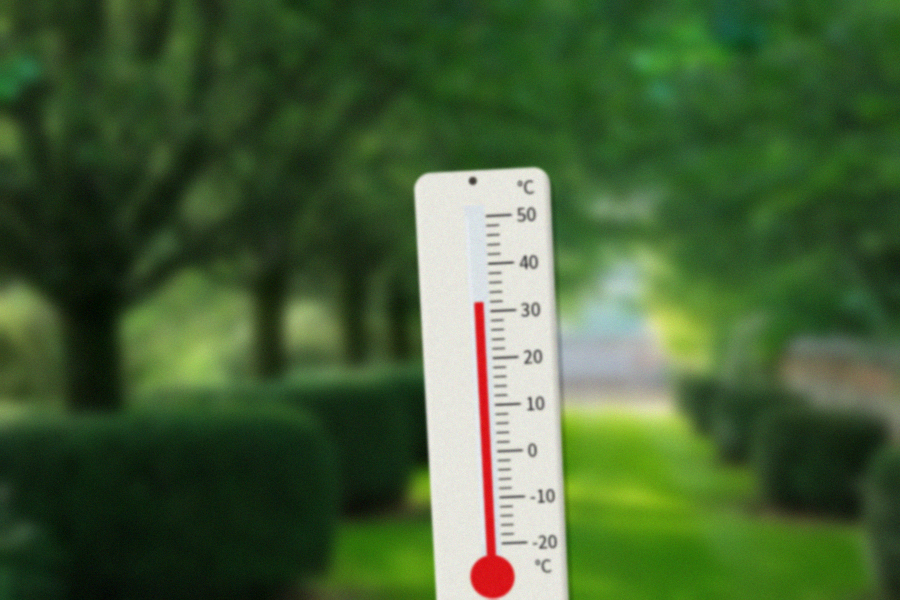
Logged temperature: **32** °C
